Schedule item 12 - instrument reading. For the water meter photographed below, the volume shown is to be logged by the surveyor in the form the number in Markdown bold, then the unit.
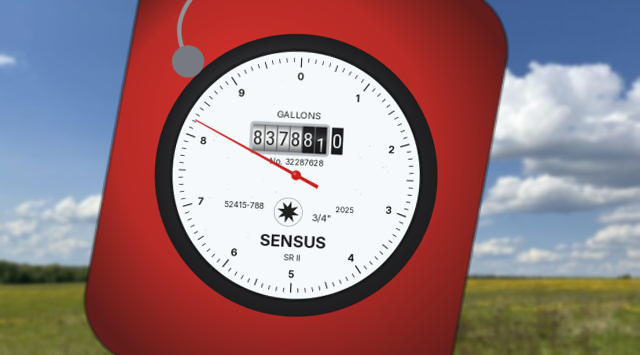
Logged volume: **8378808.2** gal
